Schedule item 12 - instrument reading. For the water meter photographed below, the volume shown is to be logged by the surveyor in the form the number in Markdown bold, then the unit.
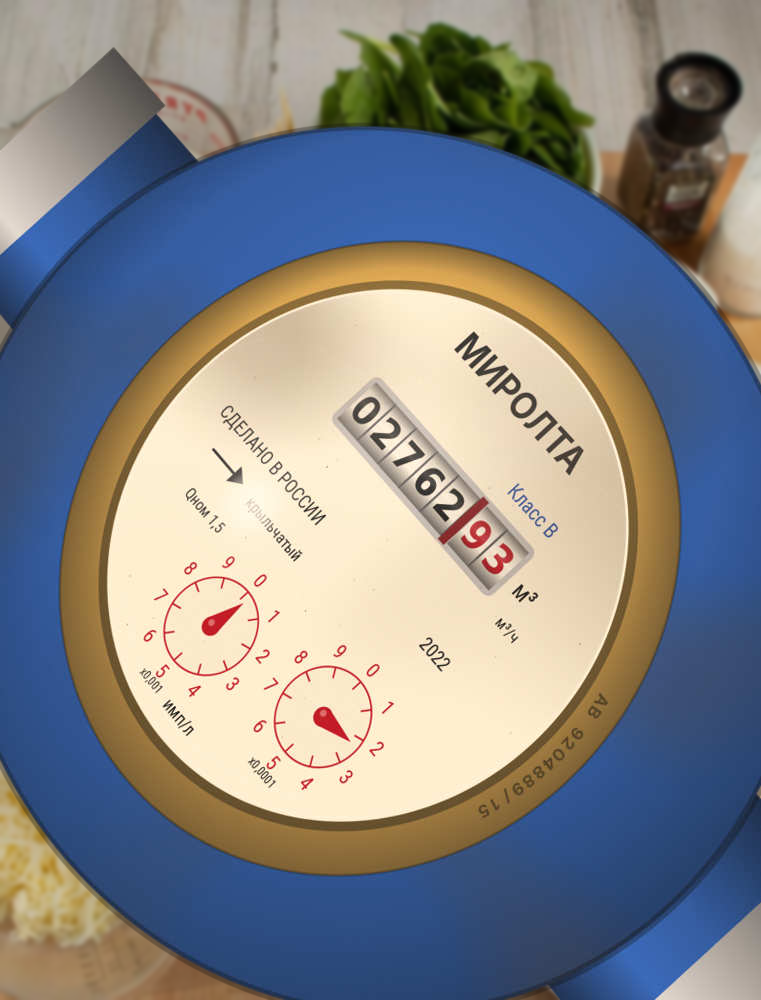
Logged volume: **2762.9302** m³
